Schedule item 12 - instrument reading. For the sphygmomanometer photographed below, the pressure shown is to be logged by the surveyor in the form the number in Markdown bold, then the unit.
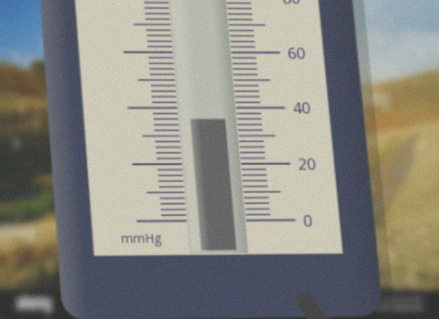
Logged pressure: **36** mmHg
